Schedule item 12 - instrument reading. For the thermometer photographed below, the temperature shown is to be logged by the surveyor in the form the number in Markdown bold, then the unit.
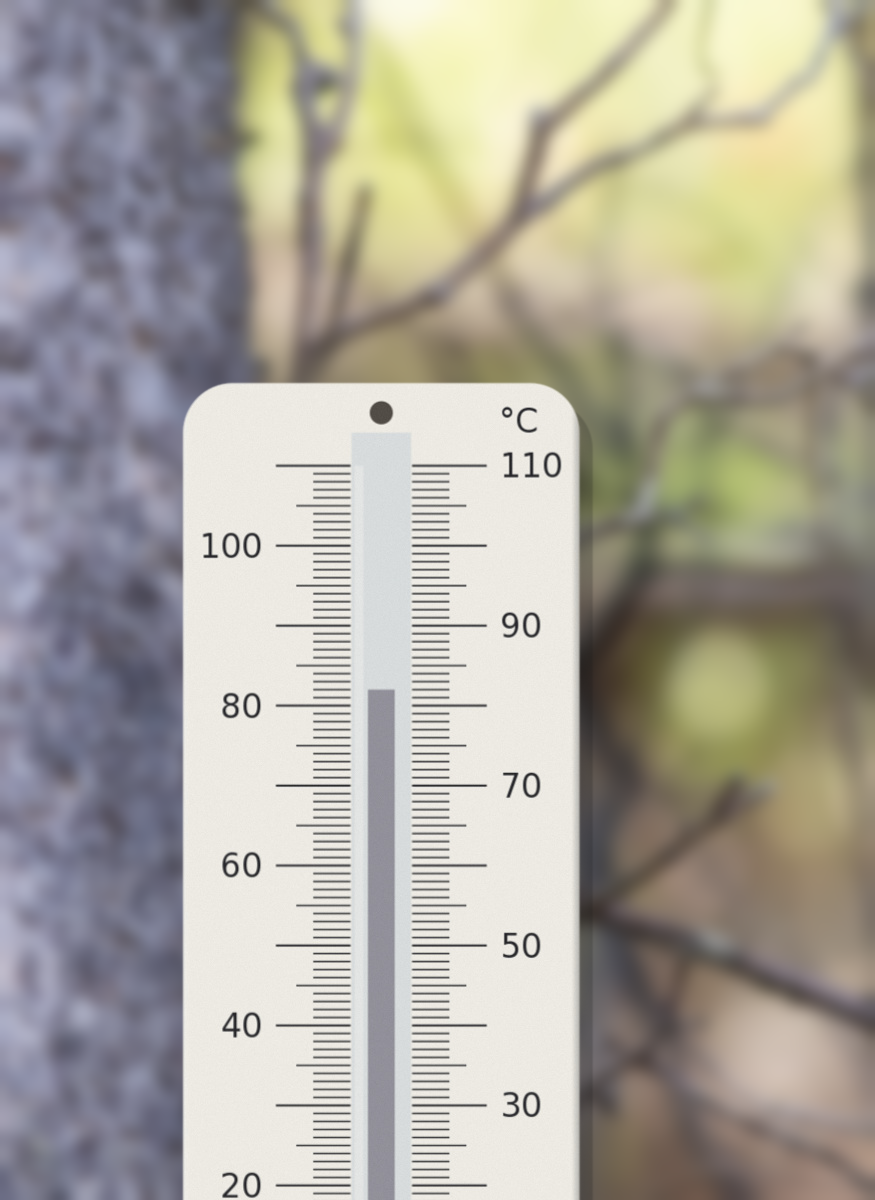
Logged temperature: **82** °C
